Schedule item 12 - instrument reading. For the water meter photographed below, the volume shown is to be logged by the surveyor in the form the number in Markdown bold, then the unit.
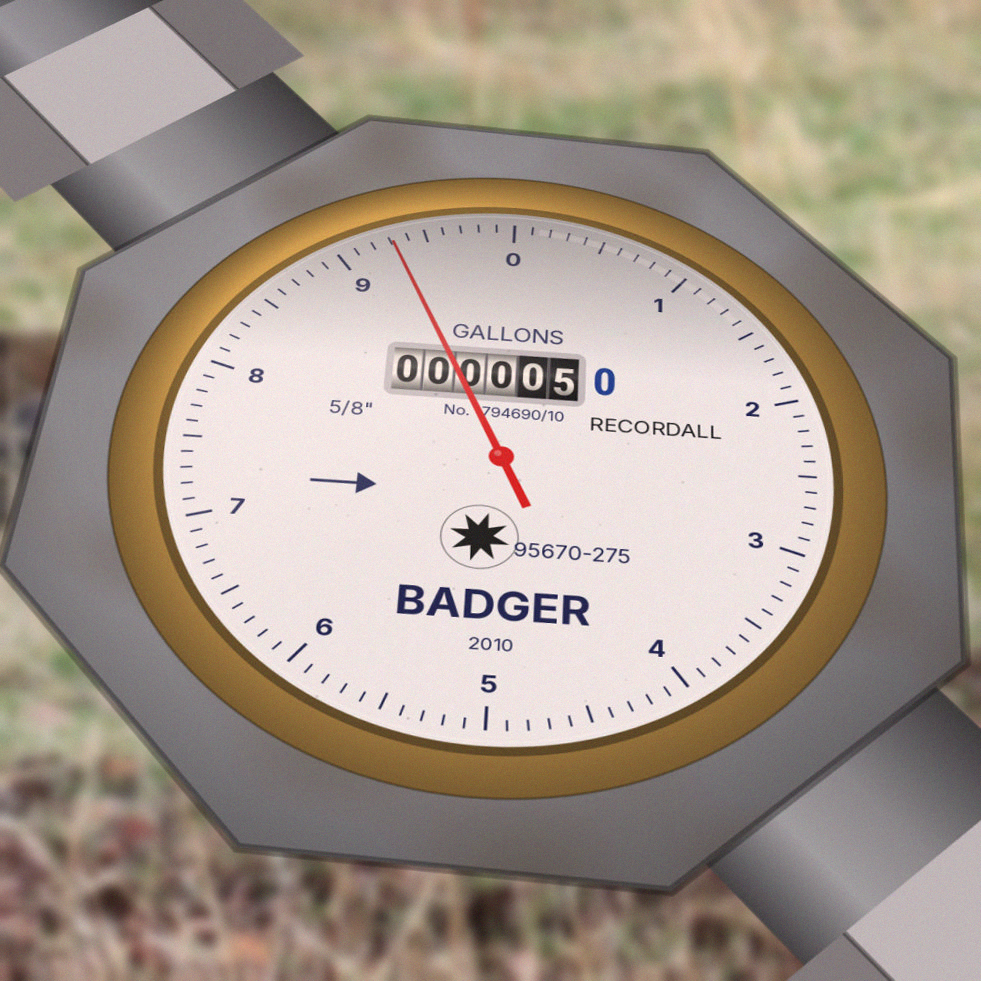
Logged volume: **49.3** gal
